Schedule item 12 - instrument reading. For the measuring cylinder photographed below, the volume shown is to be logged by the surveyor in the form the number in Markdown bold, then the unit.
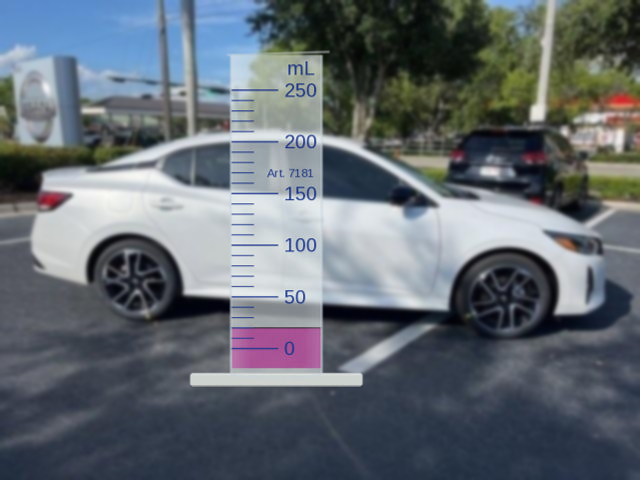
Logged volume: **20** mL
